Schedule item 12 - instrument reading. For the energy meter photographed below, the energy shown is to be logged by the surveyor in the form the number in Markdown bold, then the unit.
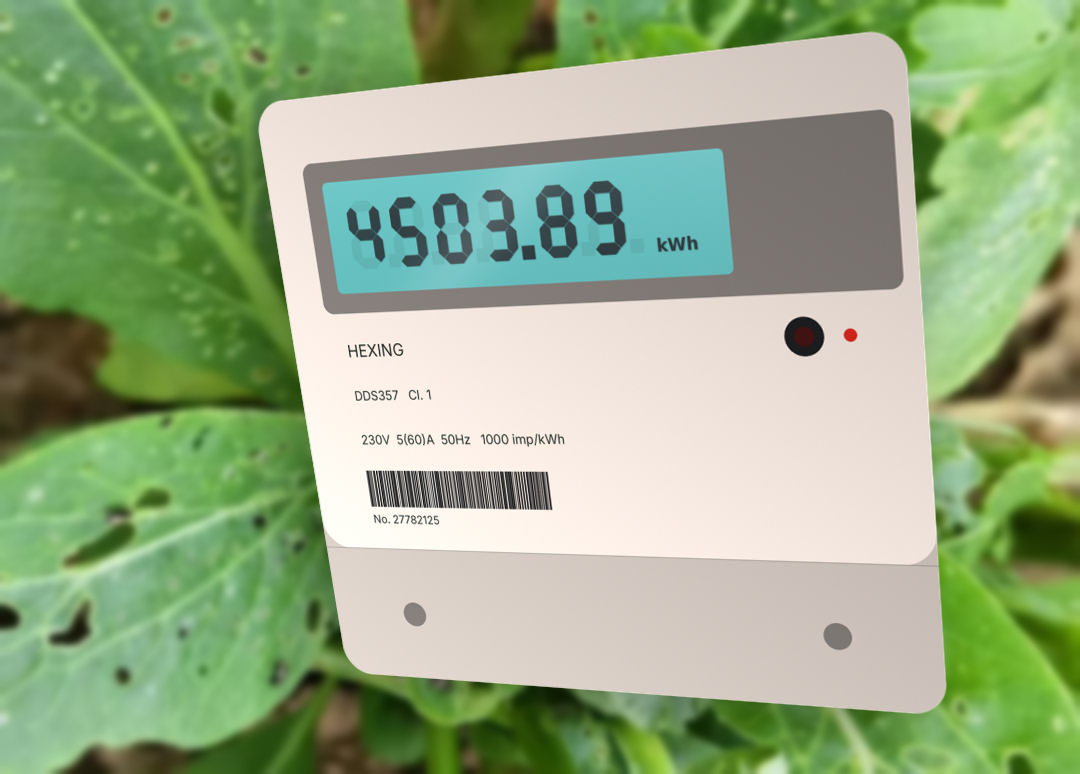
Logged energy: **4503.89** kWh
